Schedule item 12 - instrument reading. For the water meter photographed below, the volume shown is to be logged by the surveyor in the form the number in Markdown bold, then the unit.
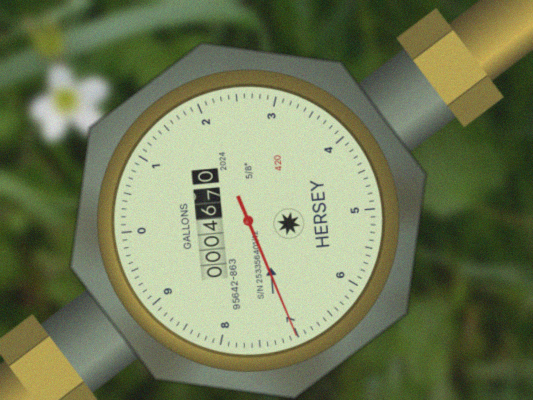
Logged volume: **4667.0** gal
